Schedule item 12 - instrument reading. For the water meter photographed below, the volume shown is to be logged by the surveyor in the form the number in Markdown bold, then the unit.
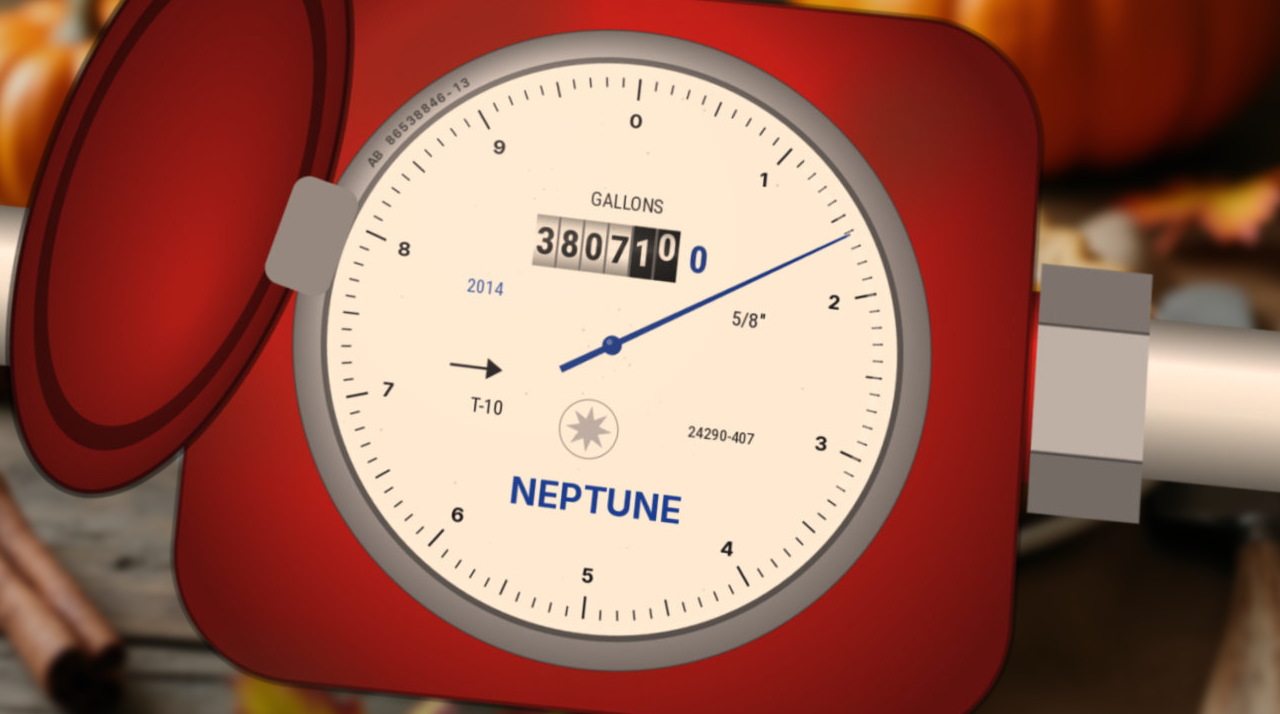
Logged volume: **3807101.6** gal
